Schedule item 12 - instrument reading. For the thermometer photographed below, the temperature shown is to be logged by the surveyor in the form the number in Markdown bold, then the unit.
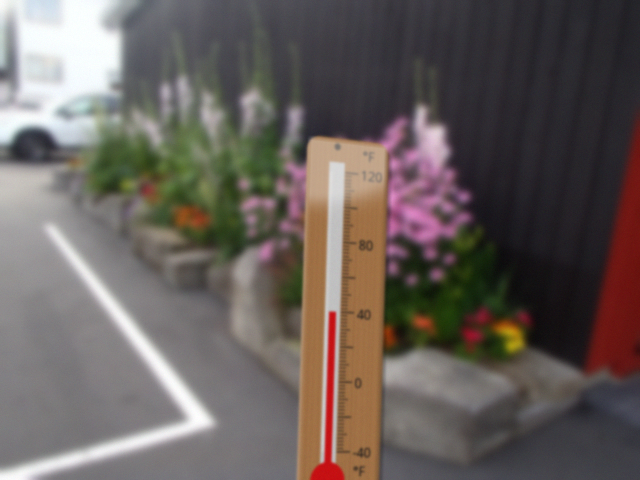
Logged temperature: **40** °F
